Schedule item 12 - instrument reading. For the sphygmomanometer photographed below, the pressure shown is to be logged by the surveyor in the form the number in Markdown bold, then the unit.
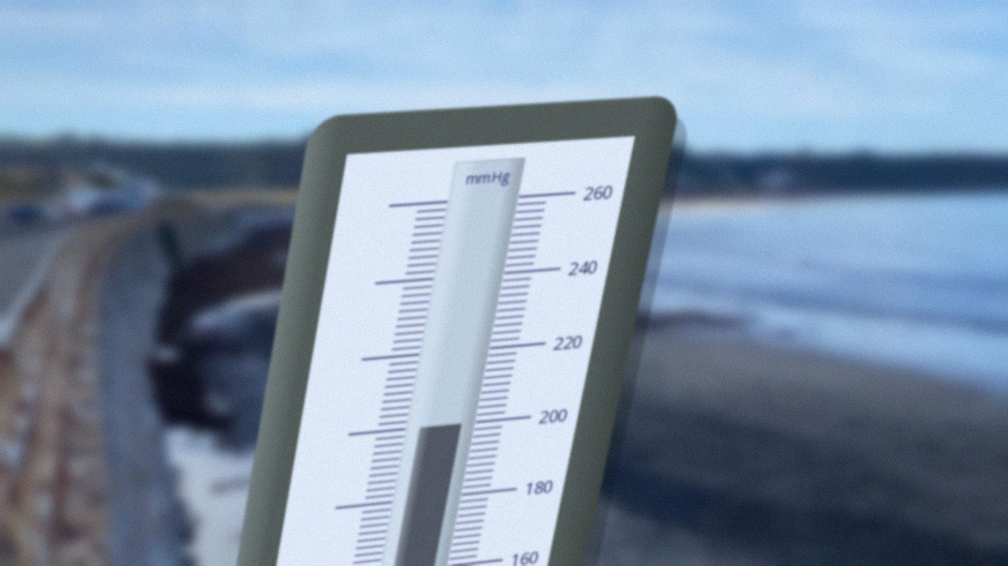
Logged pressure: **200** mmHg
